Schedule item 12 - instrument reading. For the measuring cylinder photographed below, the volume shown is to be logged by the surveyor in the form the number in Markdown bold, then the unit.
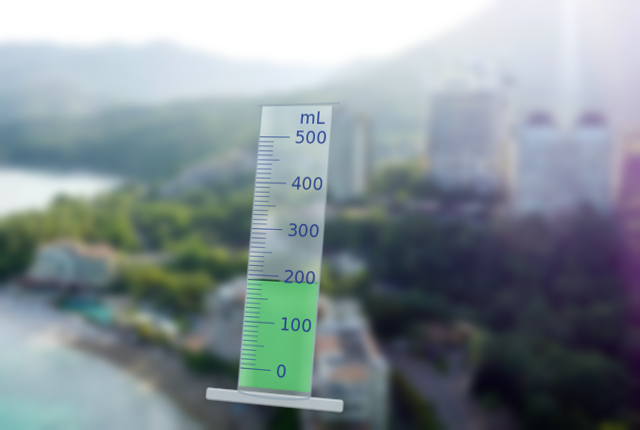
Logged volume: **190** mL
